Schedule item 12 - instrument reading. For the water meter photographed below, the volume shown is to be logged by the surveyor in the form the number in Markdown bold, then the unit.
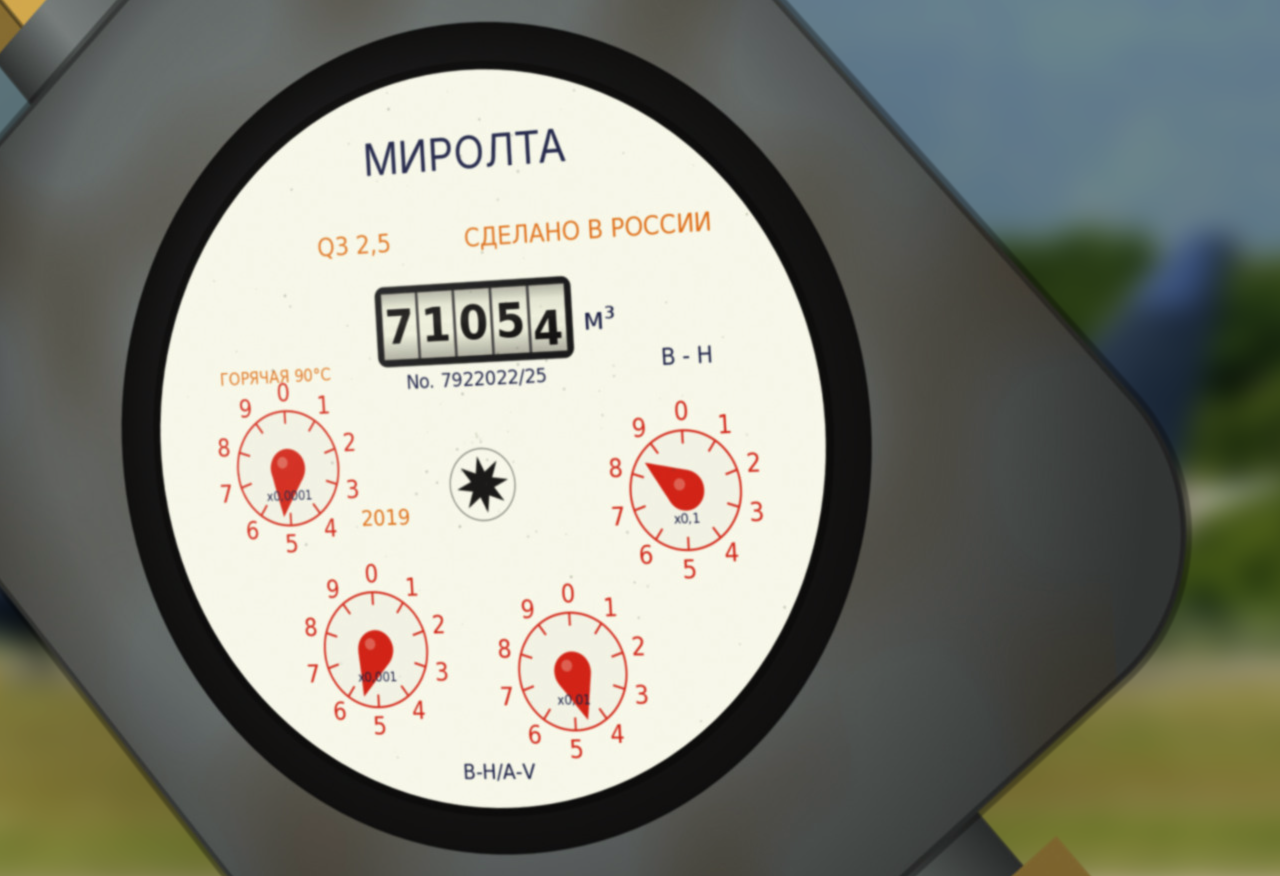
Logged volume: **71053.8455** m³
